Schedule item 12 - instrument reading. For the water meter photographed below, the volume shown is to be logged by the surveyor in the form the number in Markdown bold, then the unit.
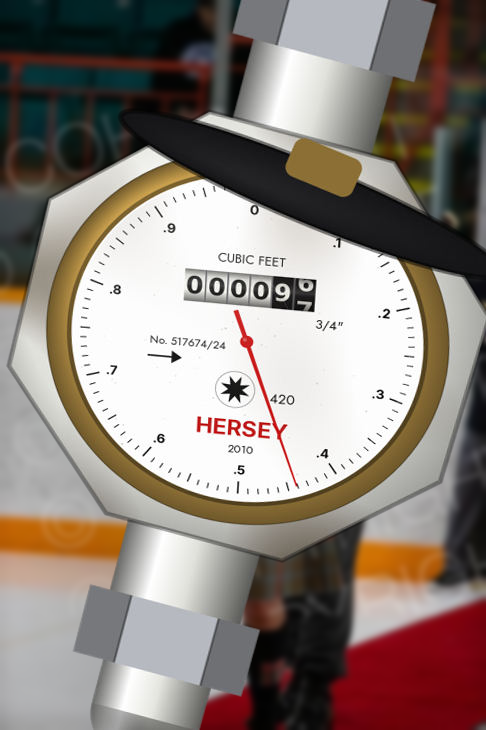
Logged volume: **96.44** ft³
